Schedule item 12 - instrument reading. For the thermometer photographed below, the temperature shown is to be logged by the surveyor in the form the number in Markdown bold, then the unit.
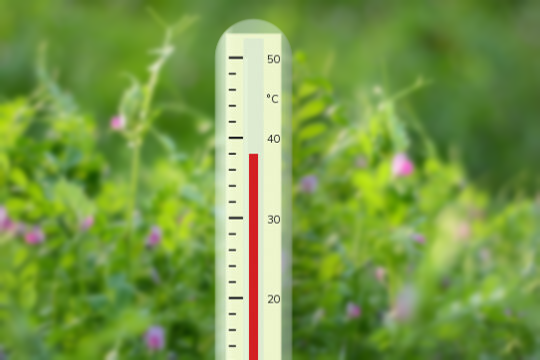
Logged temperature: **38** °C
